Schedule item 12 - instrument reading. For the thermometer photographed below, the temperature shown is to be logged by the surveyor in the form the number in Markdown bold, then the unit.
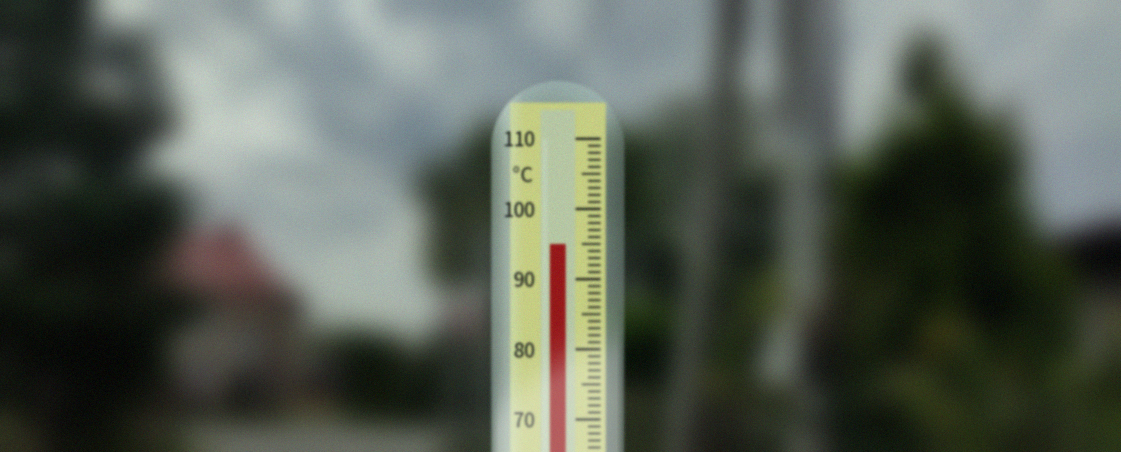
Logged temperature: **95** °C
